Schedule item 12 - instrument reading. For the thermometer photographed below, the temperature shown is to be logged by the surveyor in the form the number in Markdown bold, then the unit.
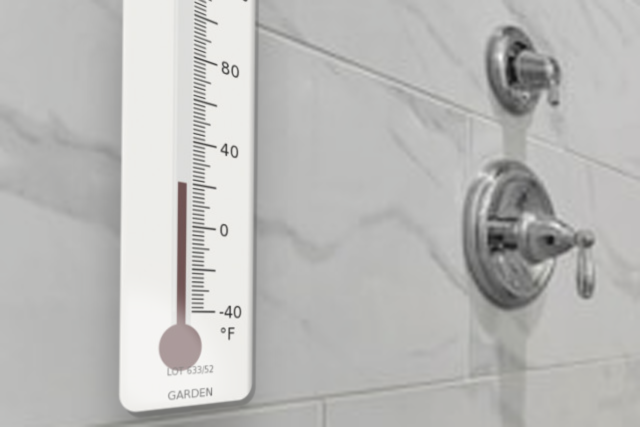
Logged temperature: **20** °F
